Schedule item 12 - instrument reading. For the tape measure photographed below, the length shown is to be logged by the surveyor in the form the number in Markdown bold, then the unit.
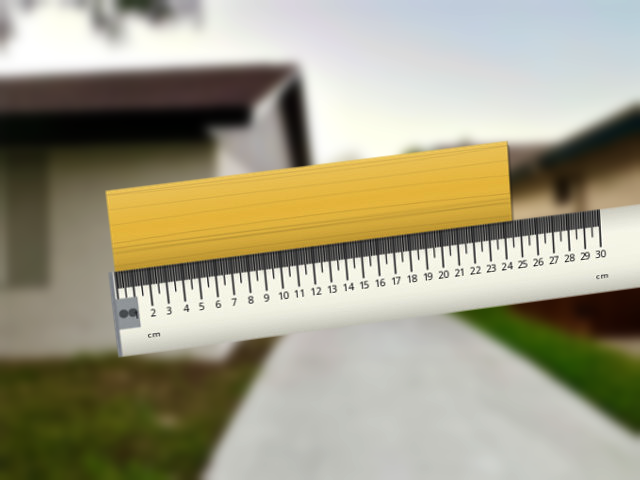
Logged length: **24.5** cm
